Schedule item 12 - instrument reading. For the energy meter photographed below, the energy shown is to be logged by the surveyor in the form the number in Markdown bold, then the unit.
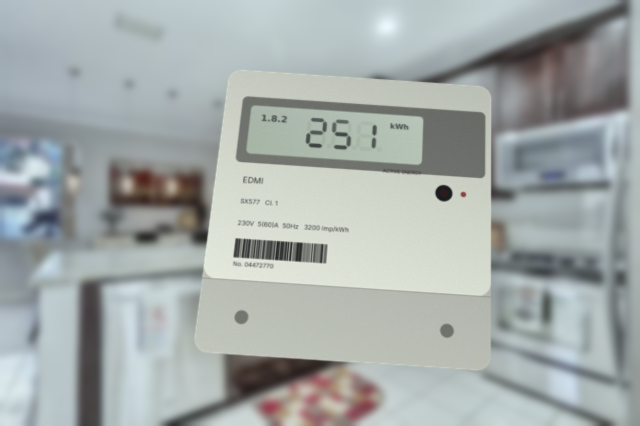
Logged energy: **251** kWh
